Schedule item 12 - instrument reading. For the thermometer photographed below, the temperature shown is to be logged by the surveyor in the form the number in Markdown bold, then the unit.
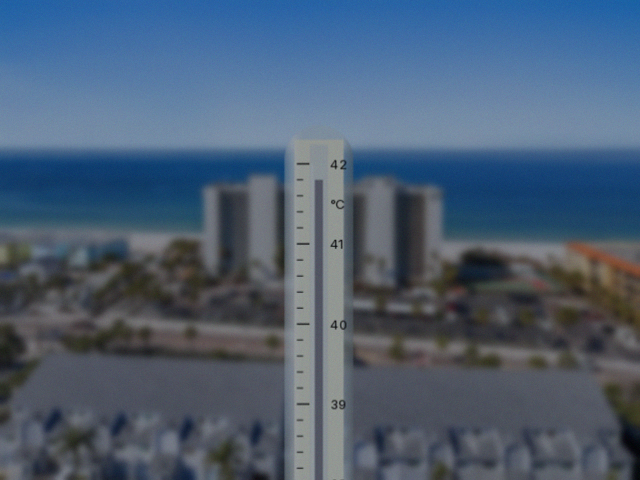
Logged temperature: **41.8** °C
